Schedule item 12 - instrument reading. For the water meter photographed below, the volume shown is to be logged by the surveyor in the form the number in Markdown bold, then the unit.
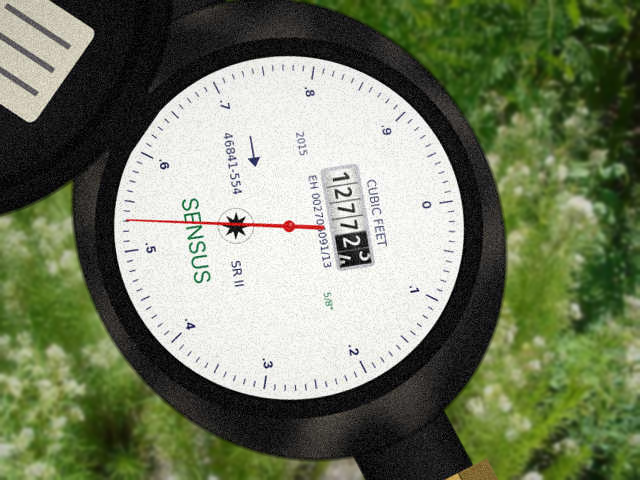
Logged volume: **127723.53** ft³
